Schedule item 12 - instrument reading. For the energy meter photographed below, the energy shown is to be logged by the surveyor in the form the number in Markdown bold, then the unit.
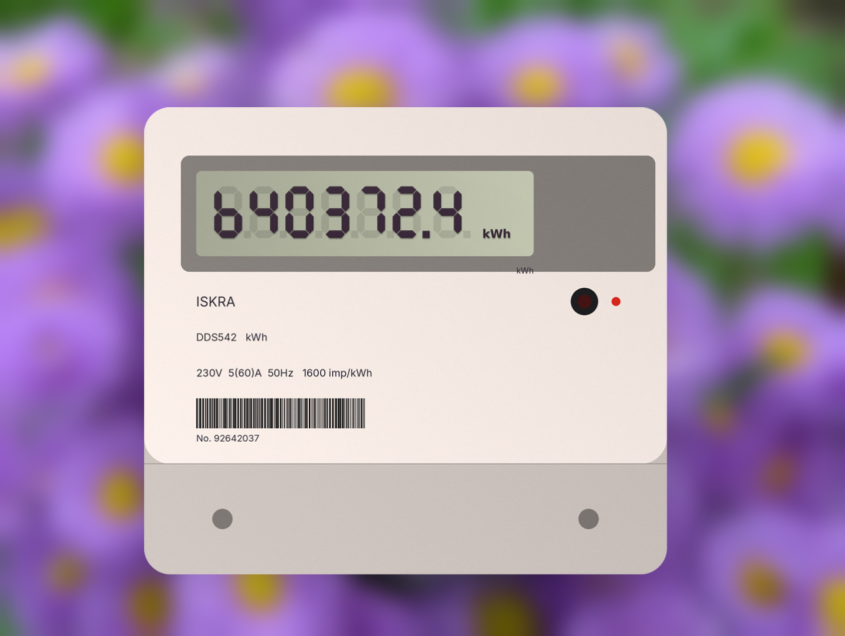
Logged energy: **640372.4** kWh
